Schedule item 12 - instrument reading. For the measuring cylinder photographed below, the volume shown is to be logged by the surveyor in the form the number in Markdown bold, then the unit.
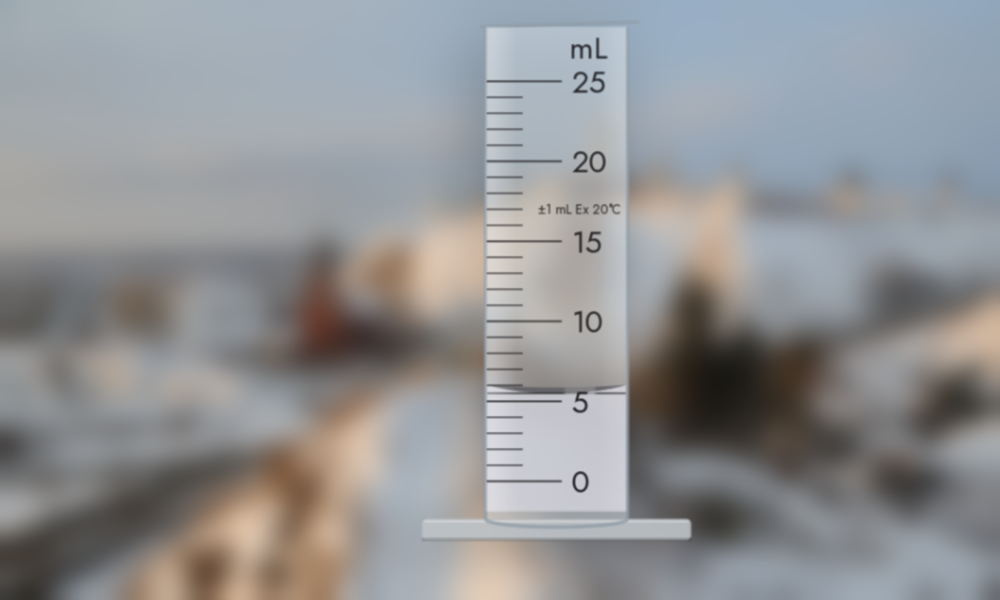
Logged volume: **5.5** mL
